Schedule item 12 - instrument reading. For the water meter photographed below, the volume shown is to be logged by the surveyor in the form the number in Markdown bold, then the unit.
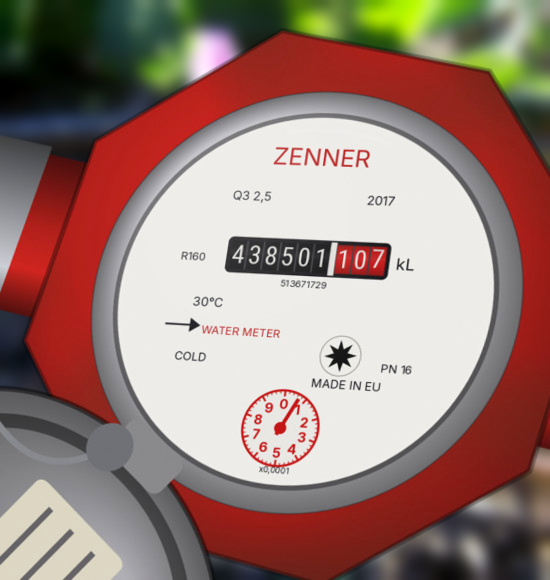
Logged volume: **438501.1070** kL
